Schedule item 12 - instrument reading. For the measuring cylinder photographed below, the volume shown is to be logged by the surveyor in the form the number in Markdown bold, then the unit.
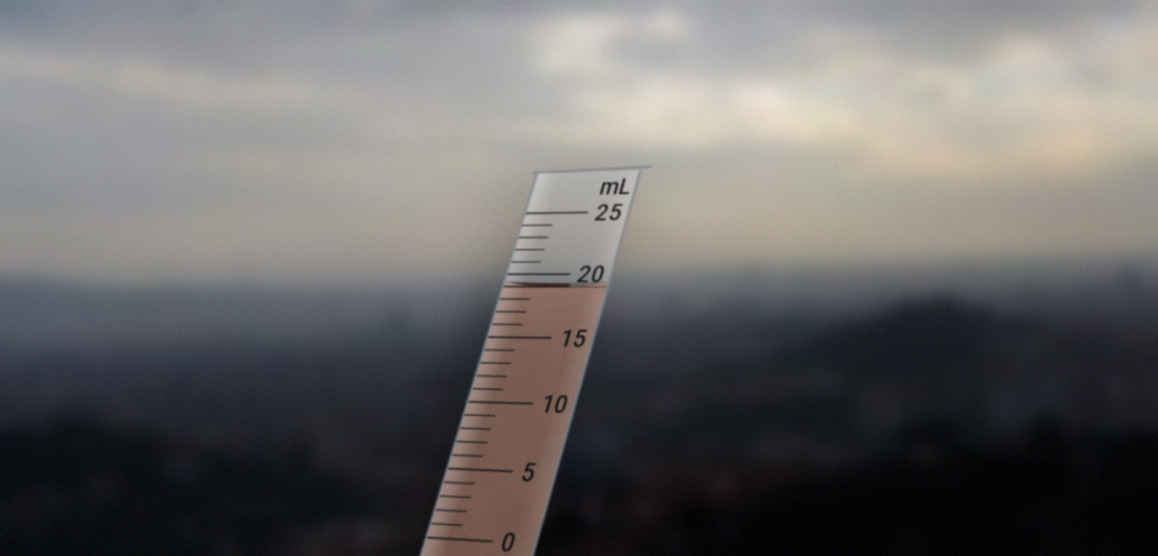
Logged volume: **19** mL
